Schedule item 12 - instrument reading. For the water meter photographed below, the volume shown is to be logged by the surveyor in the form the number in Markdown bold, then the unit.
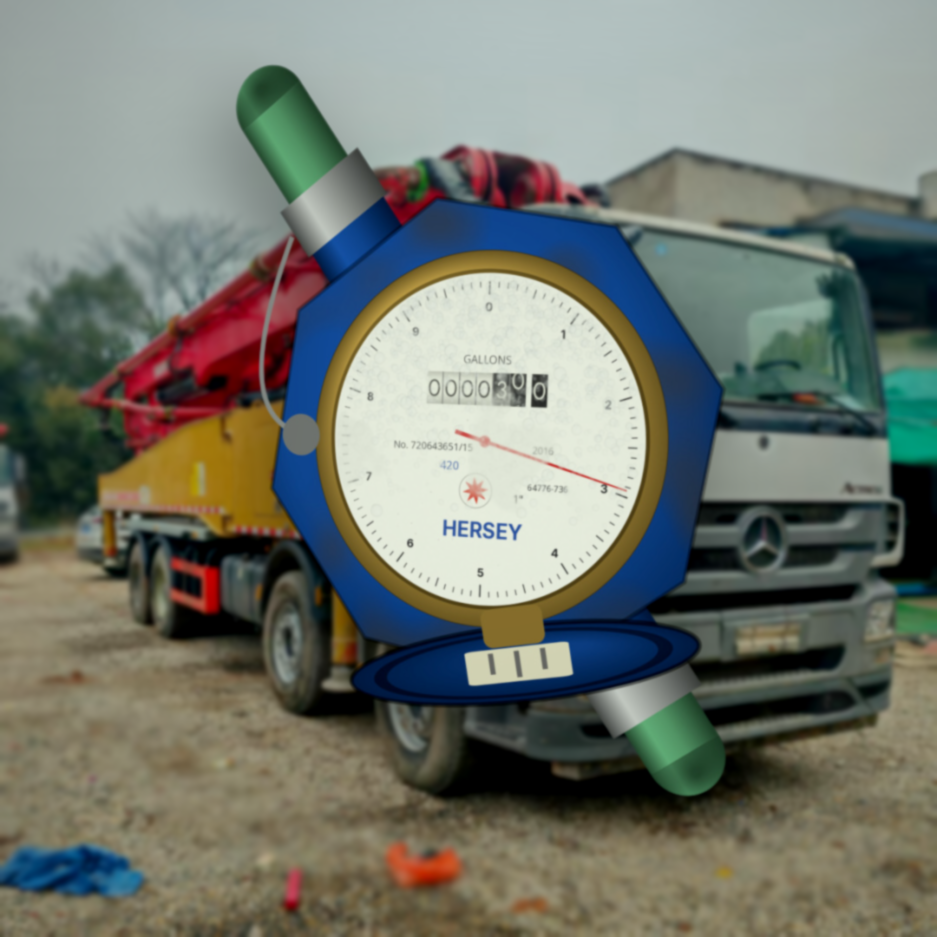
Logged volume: **302.9** gal
